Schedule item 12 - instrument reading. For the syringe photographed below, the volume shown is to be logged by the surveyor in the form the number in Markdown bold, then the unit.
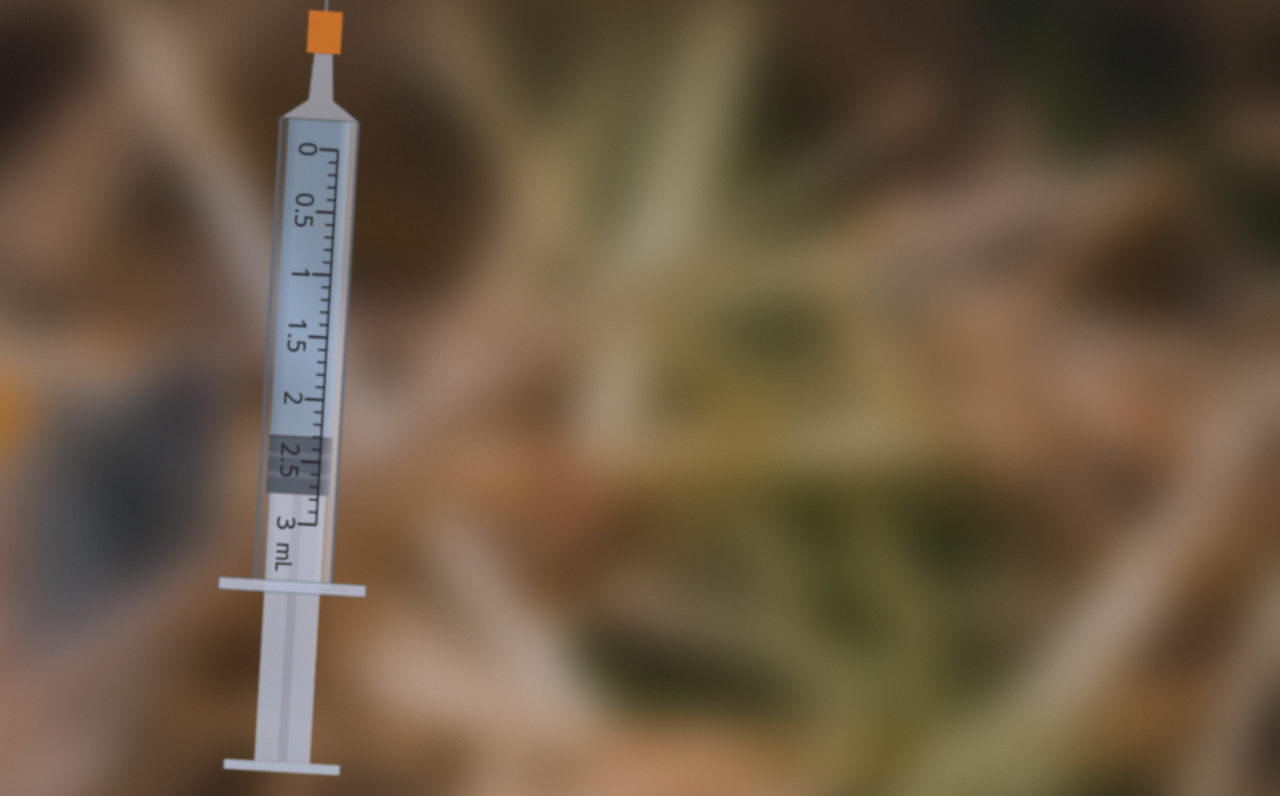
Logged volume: **2.3** mL
